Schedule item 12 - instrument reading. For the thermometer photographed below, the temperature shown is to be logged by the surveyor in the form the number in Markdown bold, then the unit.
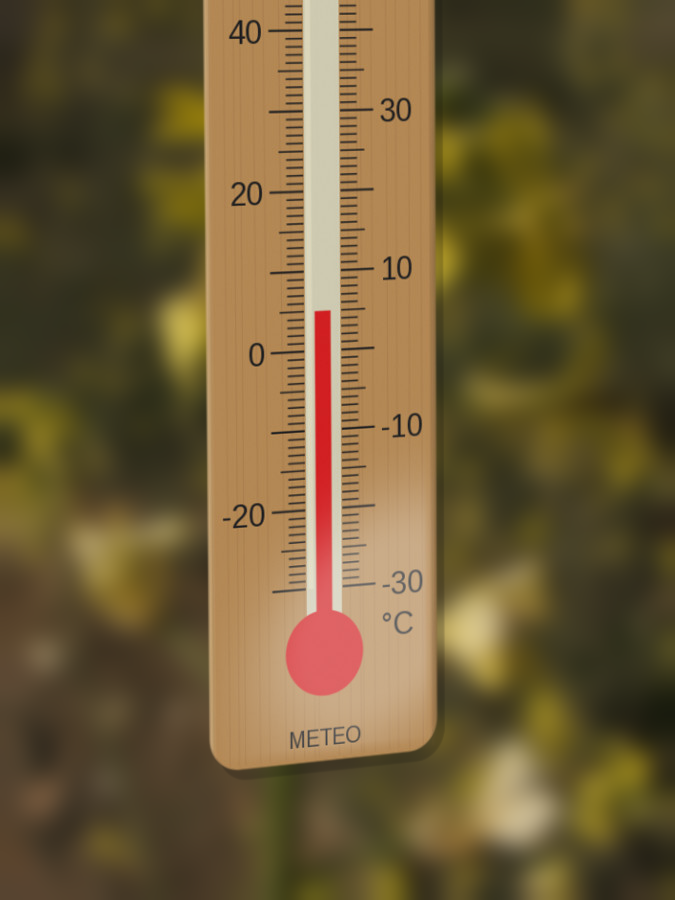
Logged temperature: **5** °C
